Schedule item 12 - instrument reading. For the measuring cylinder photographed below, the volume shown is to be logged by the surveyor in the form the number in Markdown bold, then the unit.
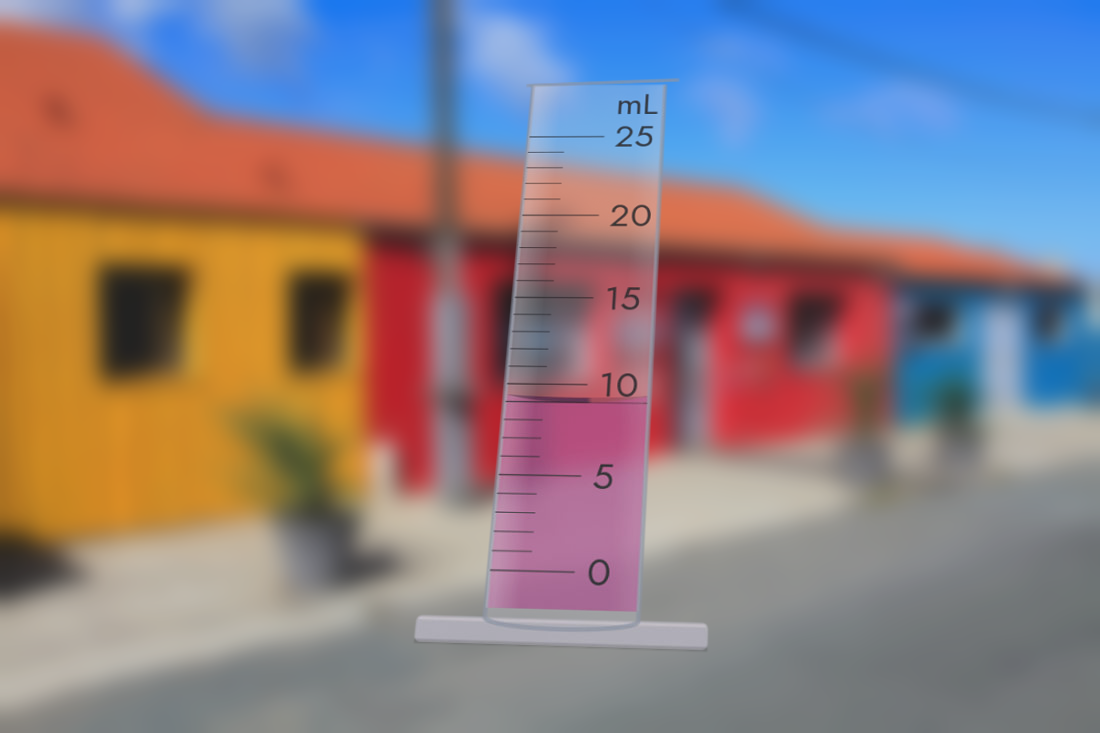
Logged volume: **9** mL
